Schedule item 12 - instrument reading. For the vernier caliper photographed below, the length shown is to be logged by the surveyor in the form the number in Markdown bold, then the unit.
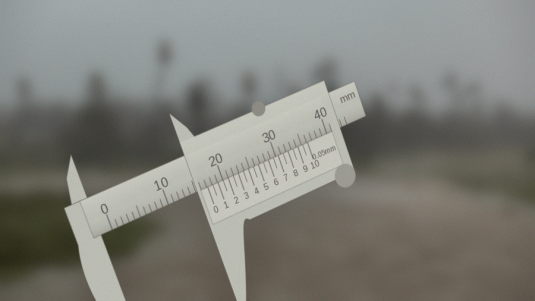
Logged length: **17.2** mm
